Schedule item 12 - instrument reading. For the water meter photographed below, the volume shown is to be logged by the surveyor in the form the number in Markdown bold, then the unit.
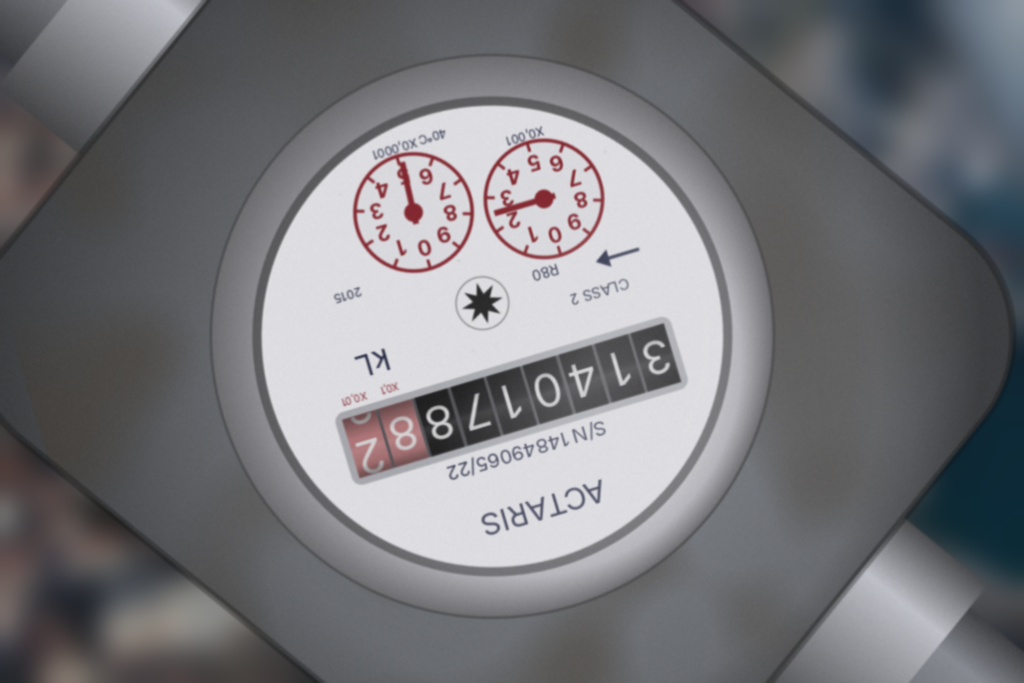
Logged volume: **3140178.8225** kL
